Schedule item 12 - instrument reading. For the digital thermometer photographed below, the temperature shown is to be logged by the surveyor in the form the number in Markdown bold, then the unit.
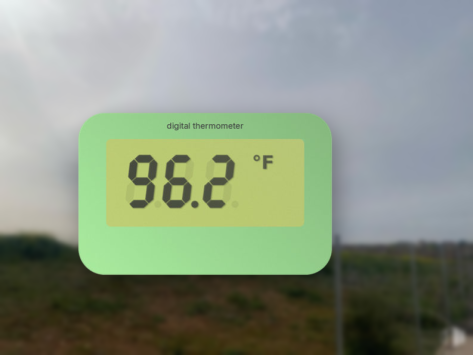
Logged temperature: **96.2** °F
